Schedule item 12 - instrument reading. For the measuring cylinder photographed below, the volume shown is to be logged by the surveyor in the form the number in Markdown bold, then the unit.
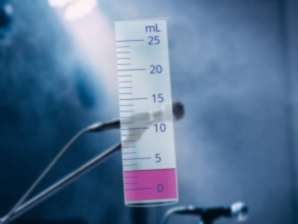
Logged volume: **3** mL
